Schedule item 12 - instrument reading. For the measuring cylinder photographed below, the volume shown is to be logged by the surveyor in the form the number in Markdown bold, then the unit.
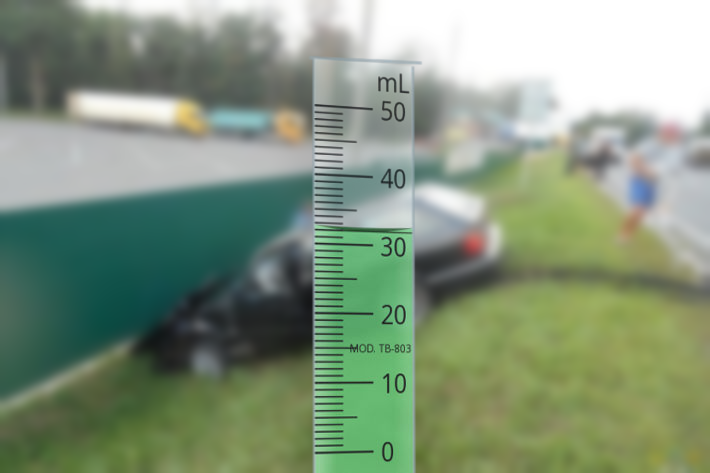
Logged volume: **32** mL
